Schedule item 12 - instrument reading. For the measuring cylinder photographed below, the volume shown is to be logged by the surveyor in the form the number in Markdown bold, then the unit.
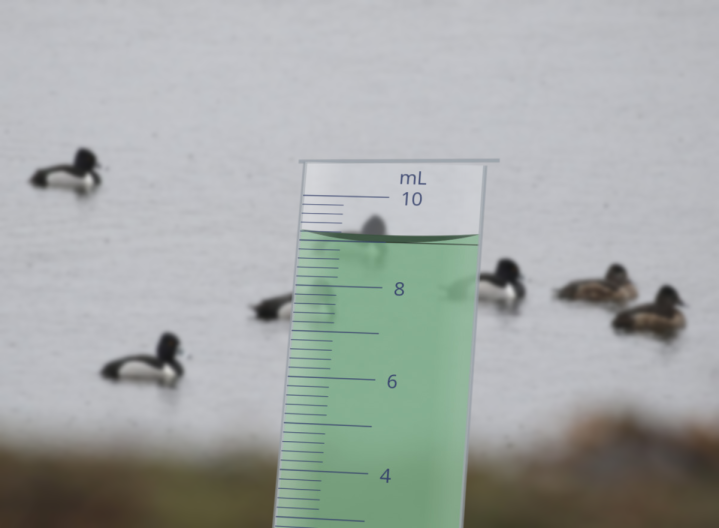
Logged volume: **9** mL
